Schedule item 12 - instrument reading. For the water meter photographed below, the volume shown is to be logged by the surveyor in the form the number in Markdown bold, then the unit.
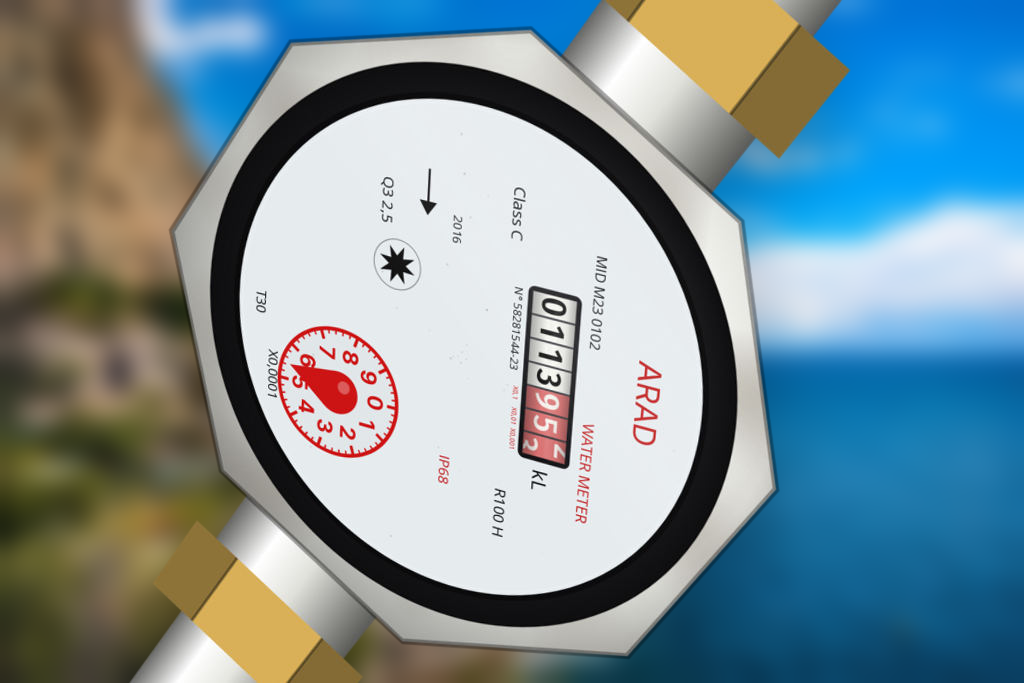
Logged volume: **113.9525** kL
